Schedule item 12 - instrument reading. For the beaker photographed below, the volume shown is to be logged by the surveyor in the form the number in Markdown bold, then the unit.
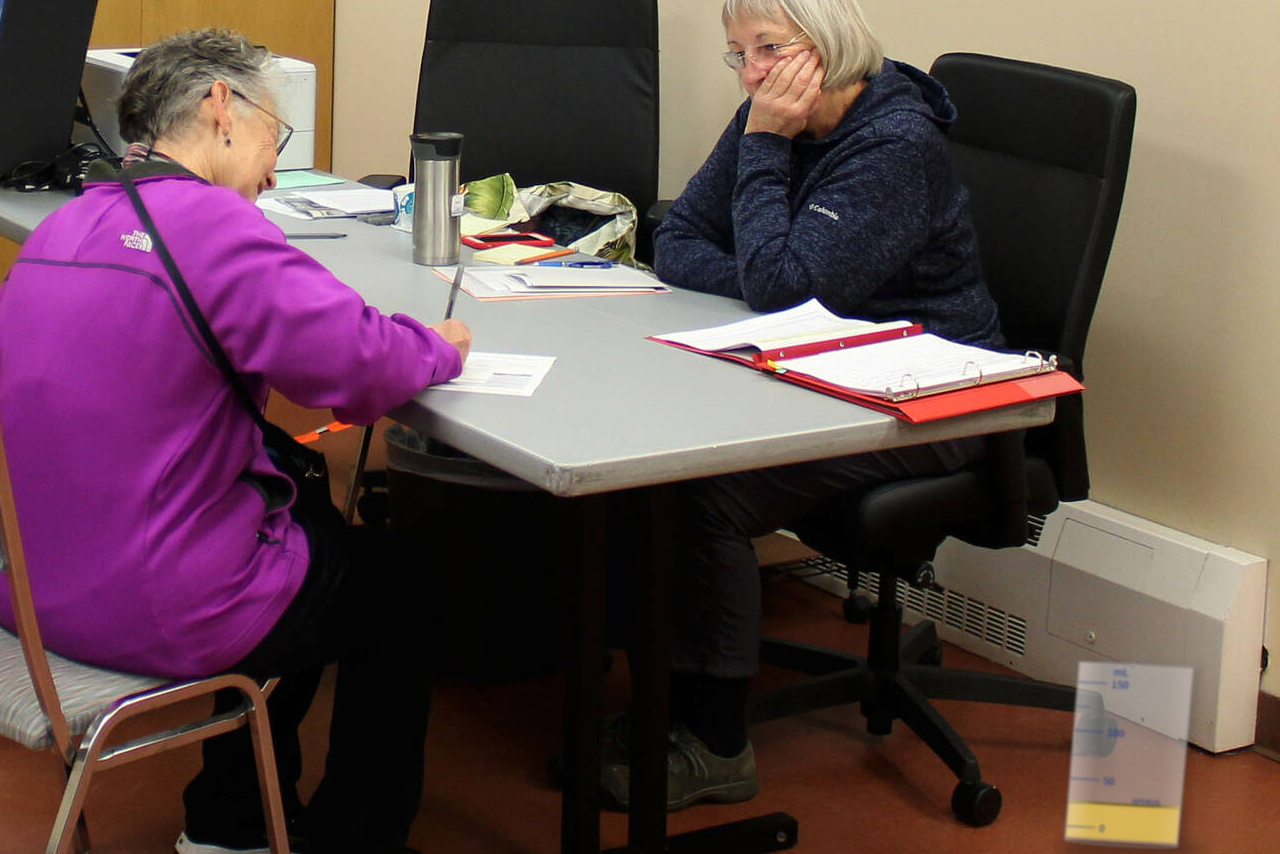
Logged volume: **25** mL
